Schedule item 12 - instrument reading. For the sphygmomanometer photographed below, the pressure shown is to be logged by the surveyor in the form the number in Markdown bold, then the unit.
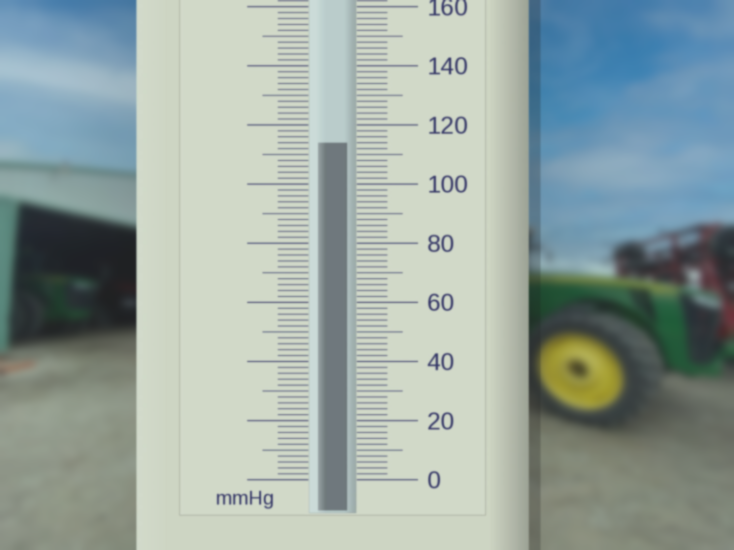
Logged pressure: **114** mmHg
